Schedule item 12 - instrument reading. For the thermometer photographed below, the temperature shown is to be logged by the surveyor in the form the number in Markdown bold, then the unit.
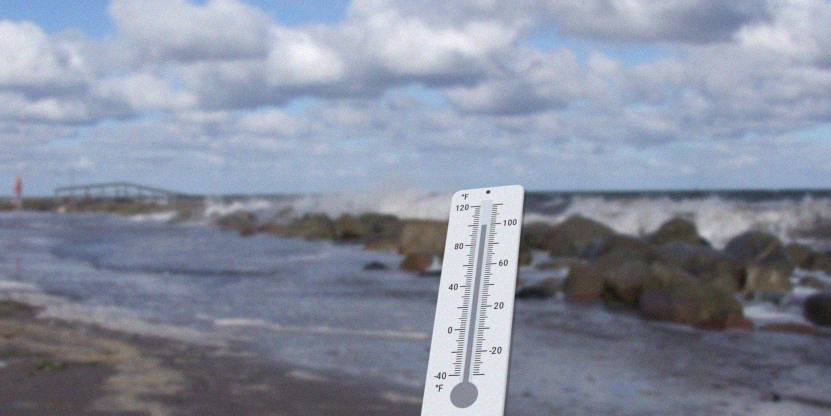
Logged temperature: **100** °F
